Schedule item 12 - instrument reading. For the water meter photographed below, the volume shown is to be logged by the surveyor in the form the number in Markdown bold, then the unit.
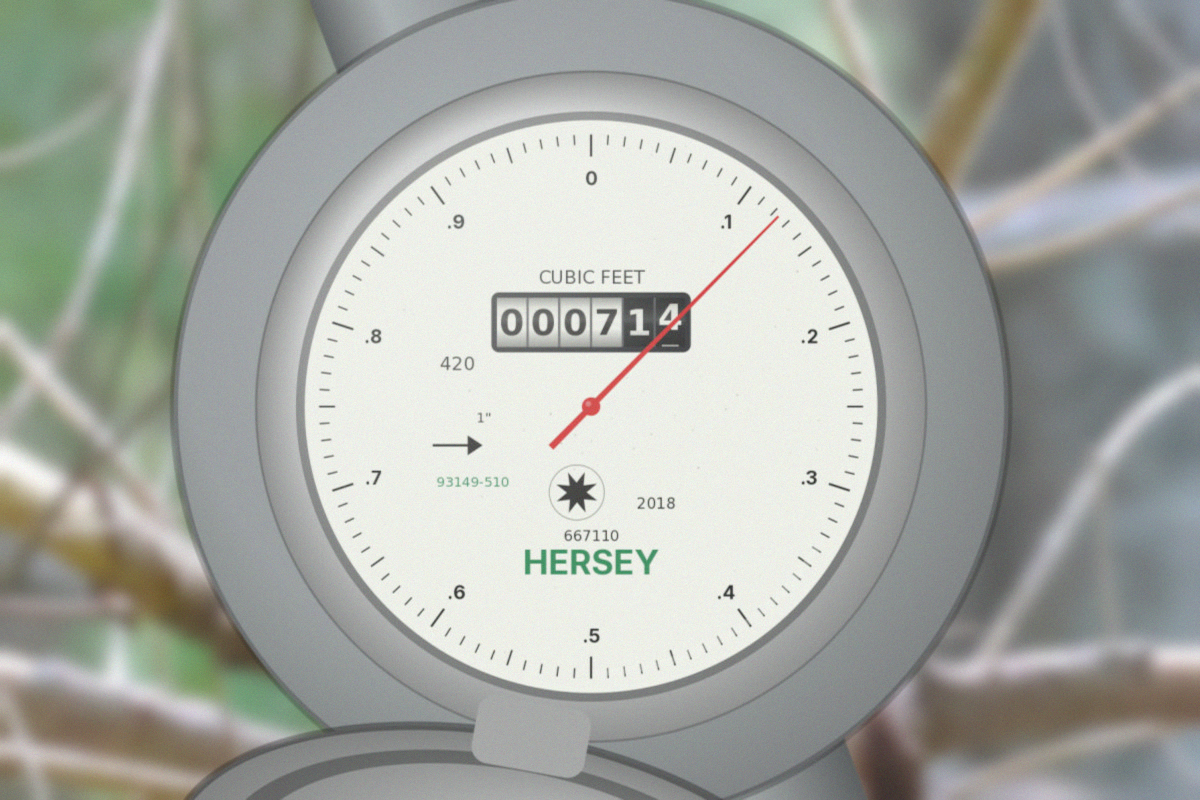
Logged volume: **714.12** ft³
